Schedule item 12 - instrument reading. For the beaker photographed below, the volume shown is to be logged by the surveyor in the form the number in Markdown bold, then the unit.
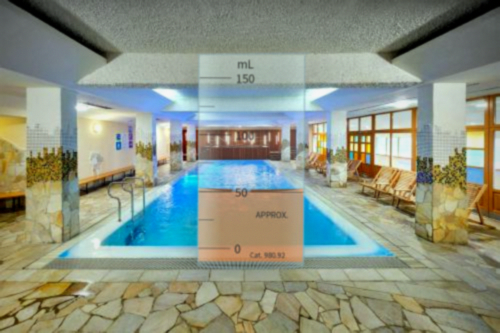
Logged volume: **50** mL
